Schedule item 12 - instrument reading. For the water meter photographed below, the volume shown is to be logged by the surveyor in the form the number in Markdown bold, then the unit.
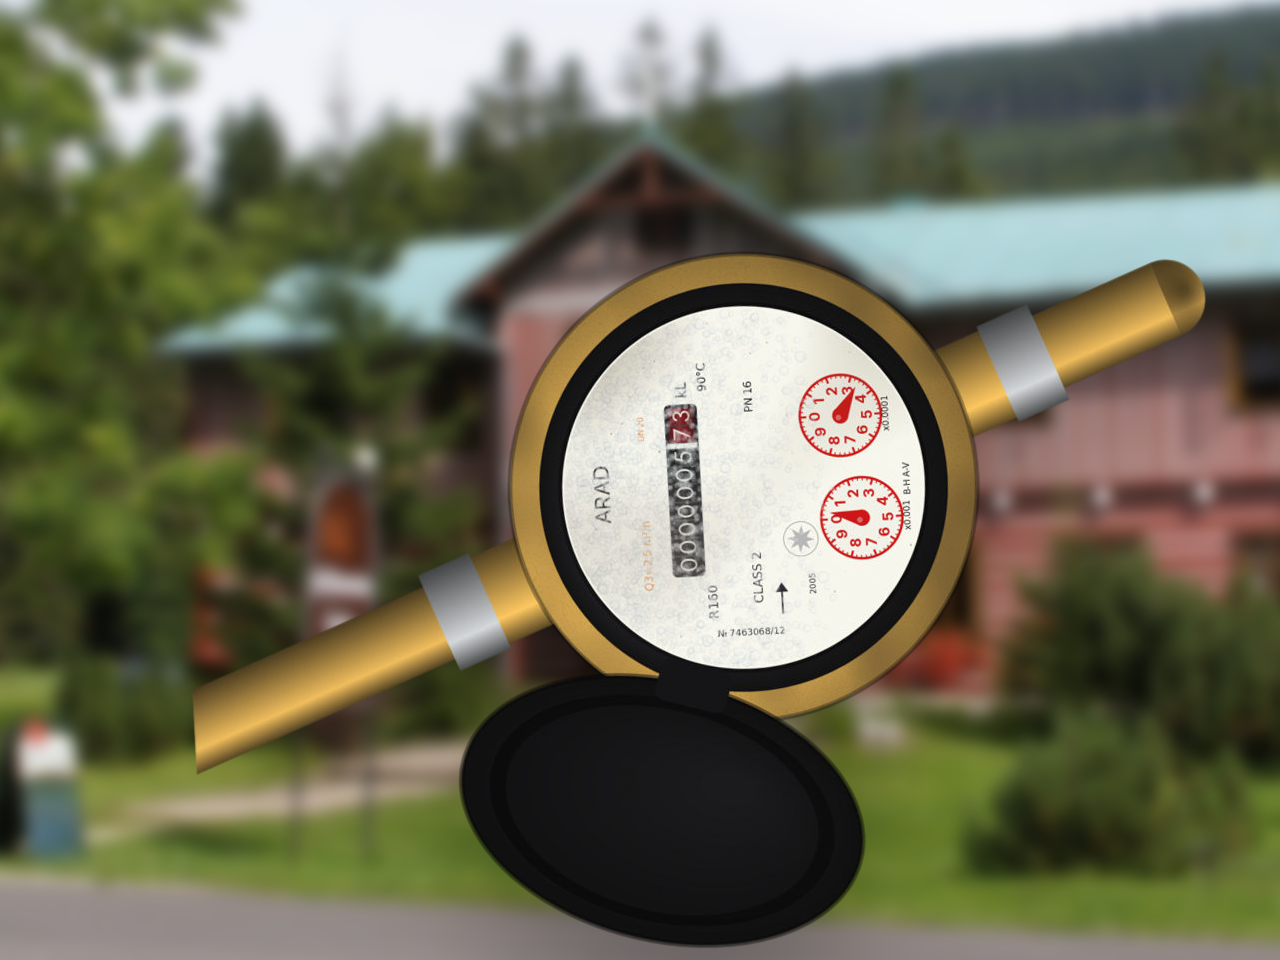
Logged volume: **5.7303** kL
